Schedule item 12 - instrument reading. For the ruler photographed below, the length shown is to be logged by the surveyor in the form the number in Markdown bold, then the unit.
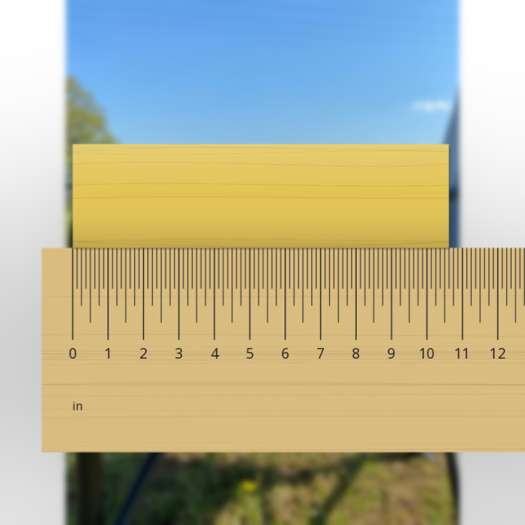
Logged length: **10.625** in
